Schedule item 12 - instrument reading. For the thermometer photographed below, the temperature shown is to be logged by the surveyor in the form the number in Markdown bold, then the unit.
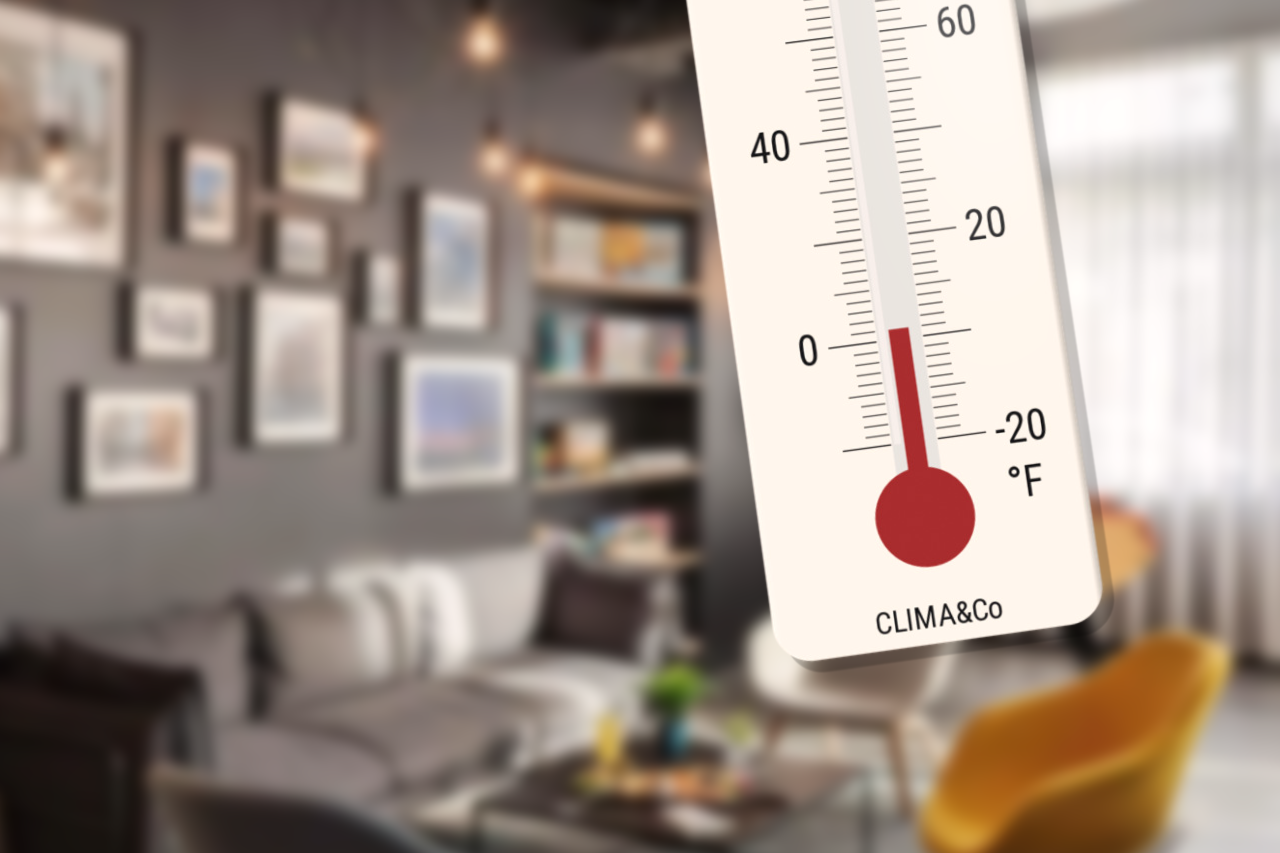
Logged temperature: **2** °F
